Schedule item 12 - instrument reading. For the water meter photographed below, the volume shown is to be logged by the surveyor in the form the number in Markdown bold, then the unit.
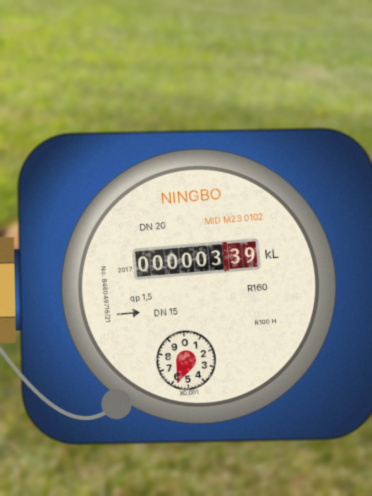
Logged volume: **3.395** kL
